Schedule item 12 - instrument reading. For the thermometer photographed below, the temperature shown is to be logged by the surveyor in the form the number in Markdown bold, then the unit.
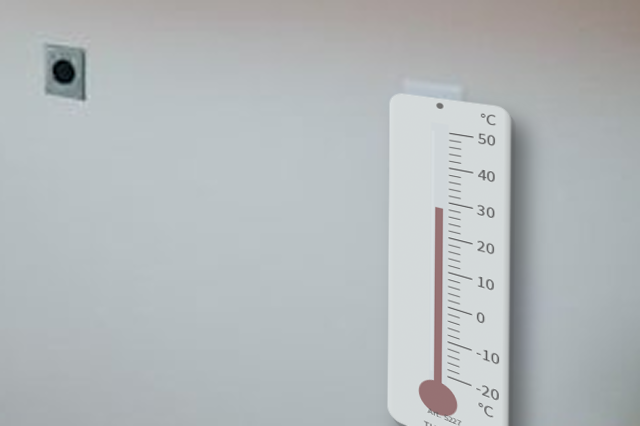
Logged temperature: **28** °C
